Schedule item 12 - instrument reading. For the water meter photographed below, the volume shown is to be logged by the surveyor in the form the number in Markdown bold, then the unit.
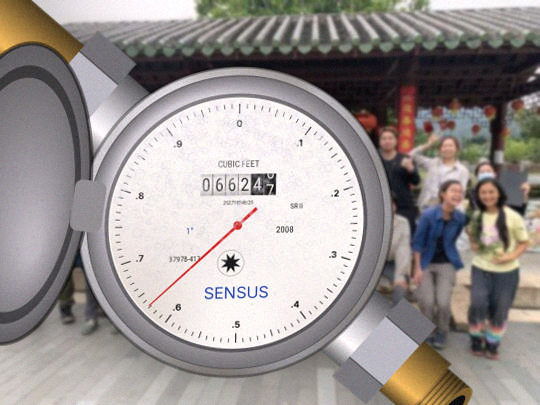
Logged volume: **66246.63** ft³
